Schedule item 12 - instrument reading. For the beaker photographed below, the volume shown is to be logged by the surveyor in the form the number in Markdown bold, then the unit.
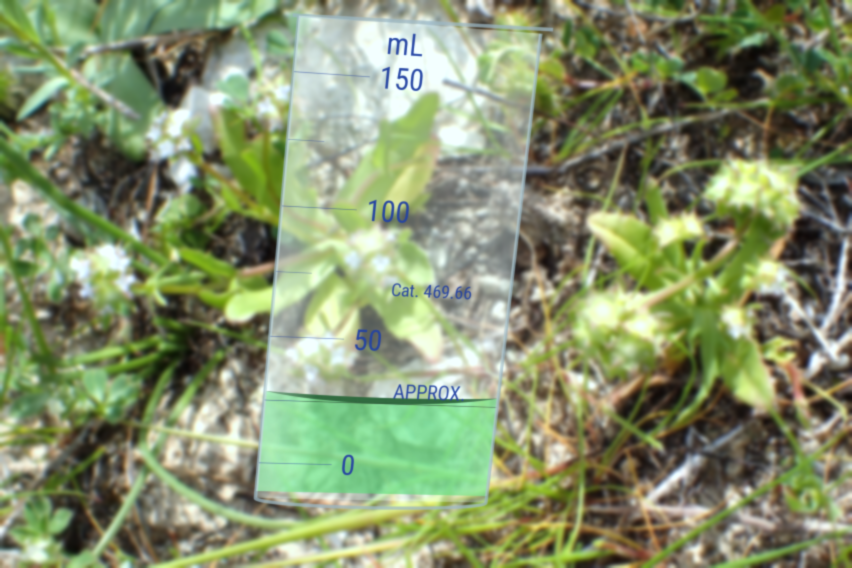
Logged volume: **25** mL
